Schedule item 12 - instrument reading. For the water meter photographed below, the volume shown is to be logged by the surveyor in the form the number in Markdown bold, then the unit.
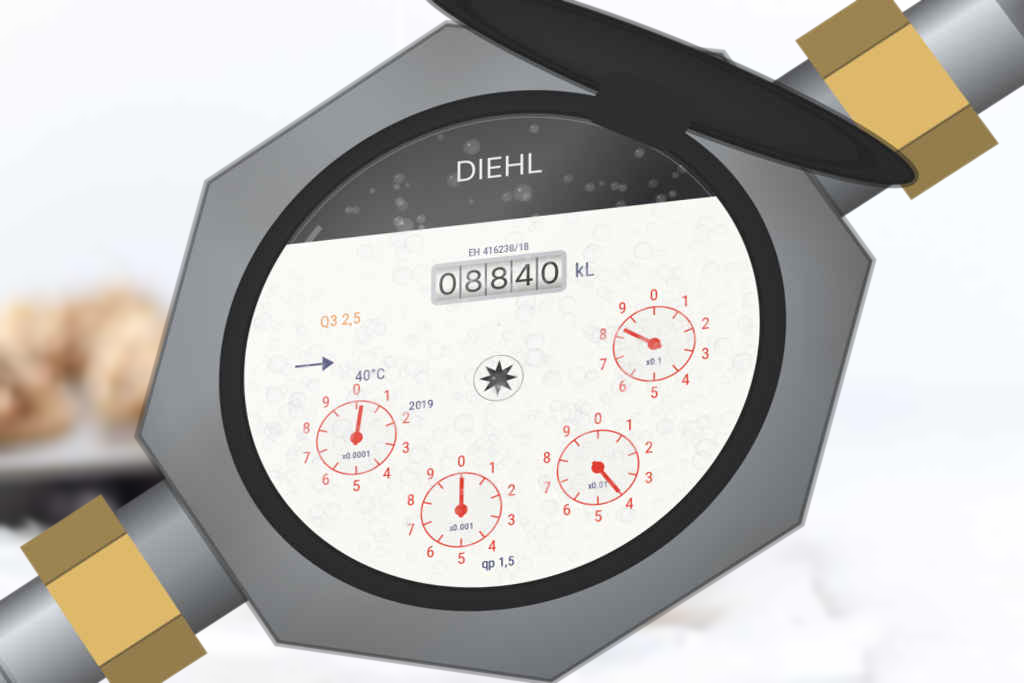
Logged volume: **8840.8400** kL
